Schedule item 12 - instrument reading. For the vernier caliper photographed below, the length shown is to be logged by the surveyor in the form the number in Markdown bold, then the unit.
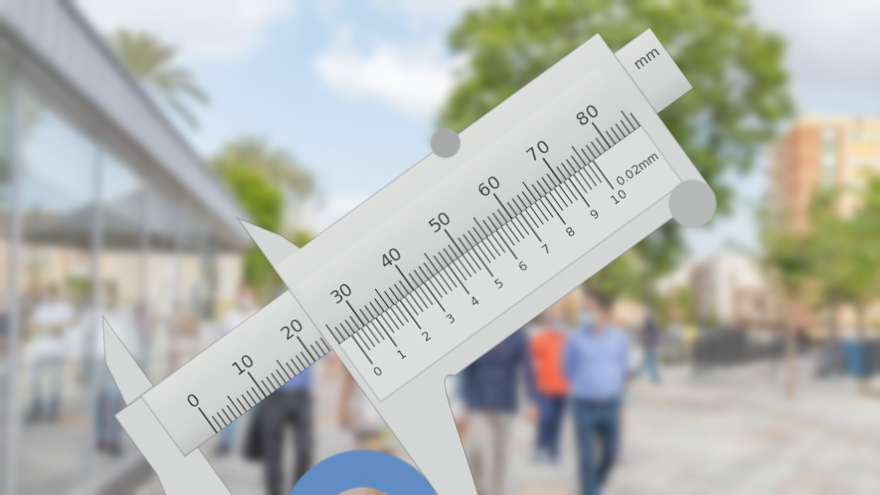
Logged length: **27.4** mm
